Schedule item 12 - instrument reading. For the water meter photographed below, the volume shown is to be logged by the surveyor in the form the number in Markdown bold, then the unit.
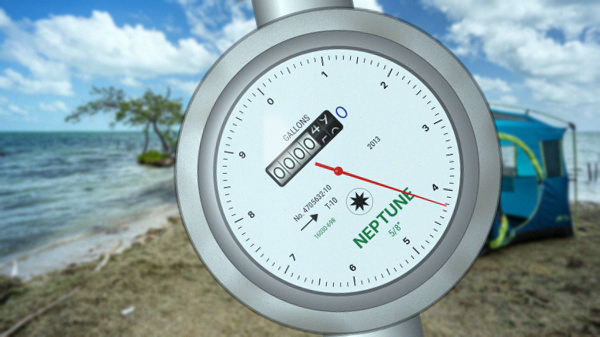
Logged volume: **494.2** gal
